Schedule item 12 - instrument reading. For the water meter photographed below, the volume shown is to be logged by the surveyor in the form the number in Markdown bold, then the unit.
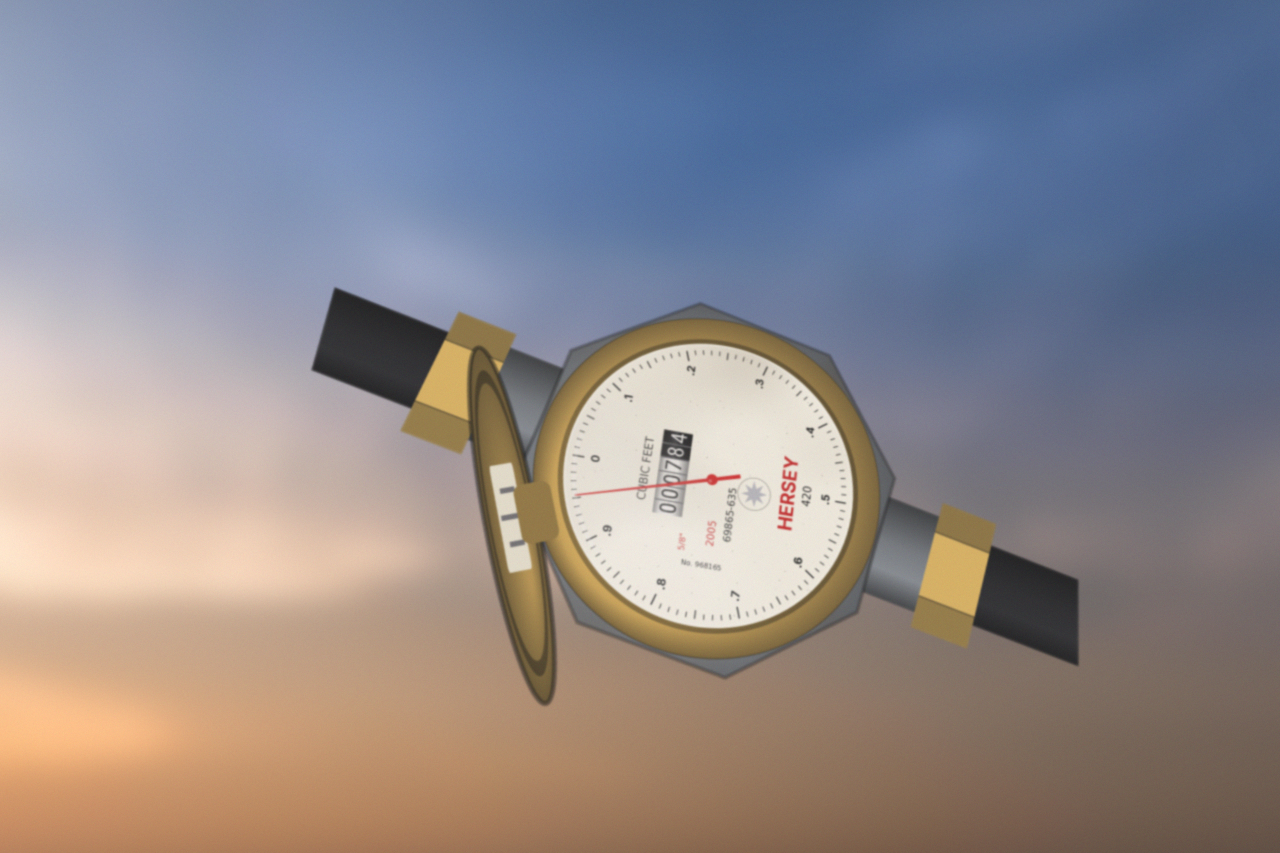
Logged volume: **783.95** ft³
